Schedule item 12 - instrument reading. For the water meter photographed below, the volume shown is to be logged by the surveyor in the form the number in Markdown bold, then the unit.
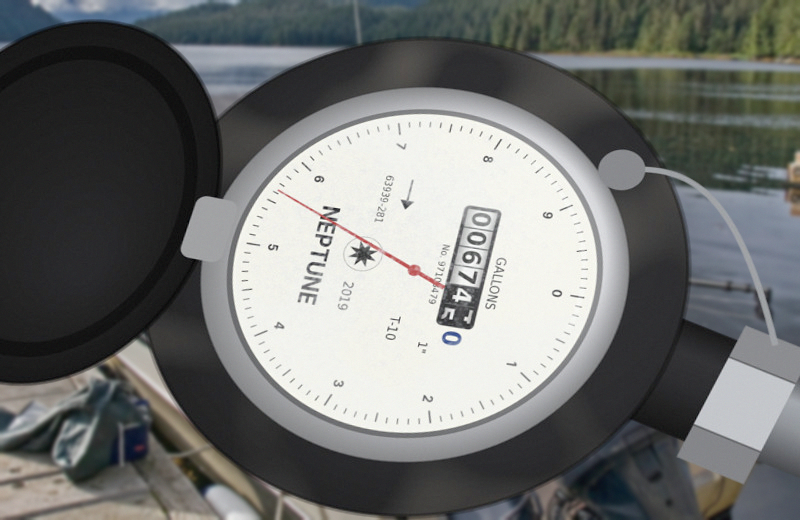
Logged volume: **67445.6** gal
